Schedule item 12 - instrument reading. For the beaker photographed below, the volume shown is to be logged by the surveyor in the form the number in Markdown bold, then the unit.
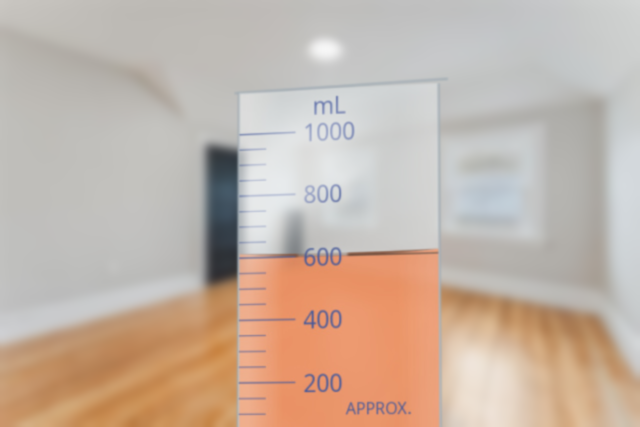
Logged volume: **600** mL
